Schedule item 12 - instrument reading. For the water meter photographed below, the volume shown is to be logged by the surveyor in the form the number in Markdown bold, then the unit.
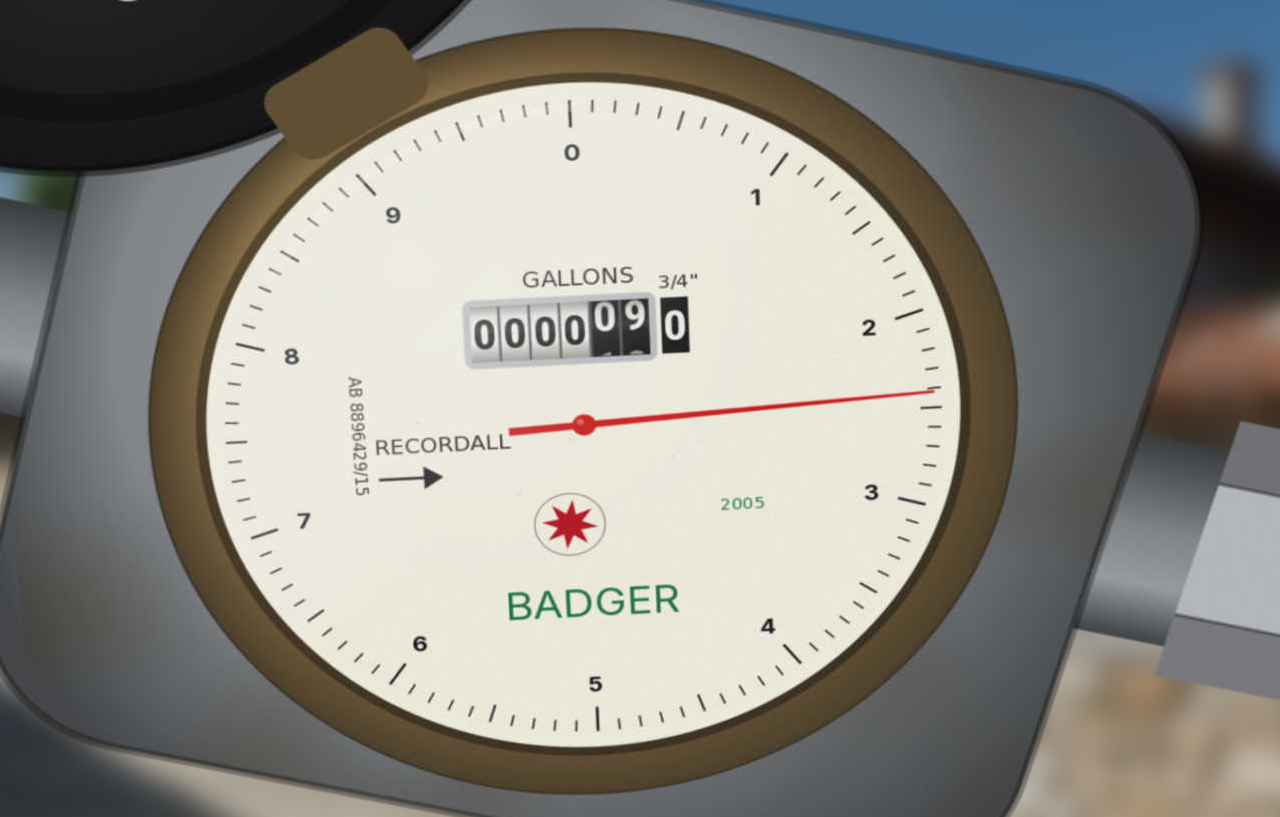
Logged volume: **92.4** gal
